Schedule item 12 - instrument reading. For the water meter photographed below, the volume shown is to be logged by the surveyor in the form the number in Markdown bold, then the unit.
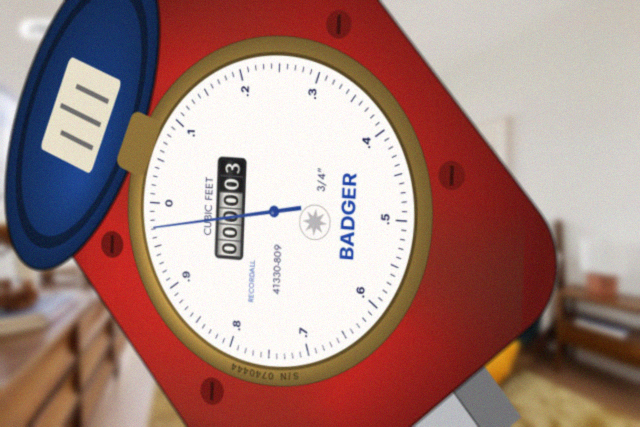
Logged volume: **2.97** ft³
